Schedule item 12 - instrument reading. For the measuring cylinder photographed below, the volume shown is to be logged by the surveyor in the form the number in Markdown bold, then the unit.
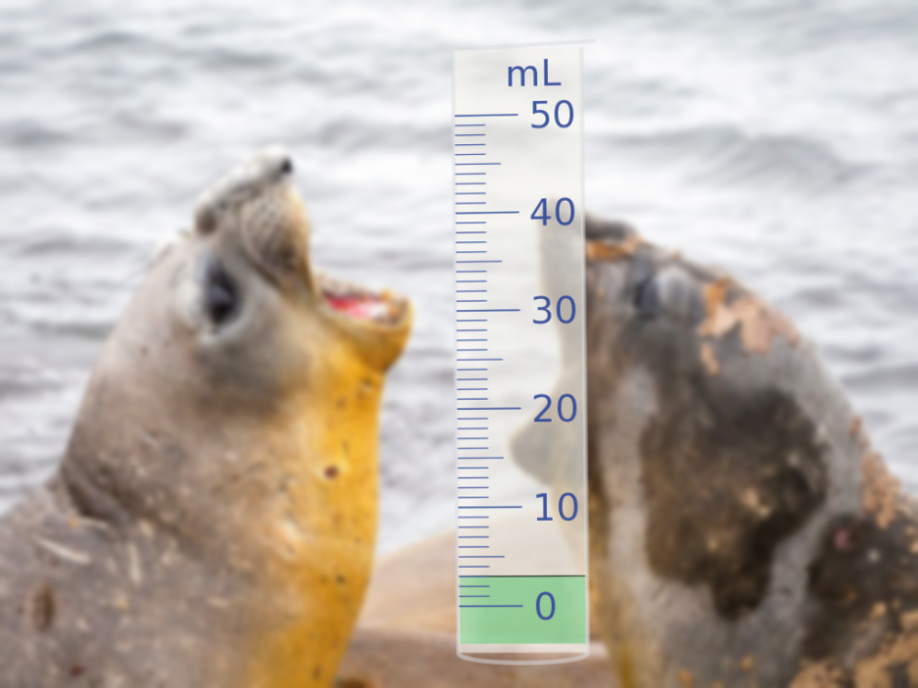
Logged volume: **3** mL
